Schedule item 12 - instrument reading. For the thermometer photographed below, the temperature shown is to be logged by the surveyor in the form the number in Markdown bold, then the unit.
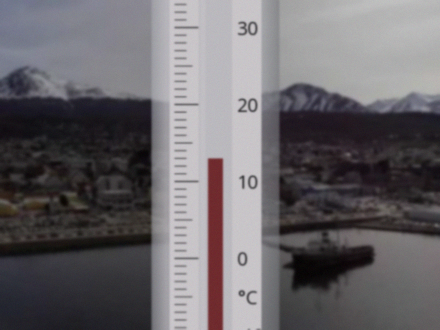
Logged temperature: **13** °C
